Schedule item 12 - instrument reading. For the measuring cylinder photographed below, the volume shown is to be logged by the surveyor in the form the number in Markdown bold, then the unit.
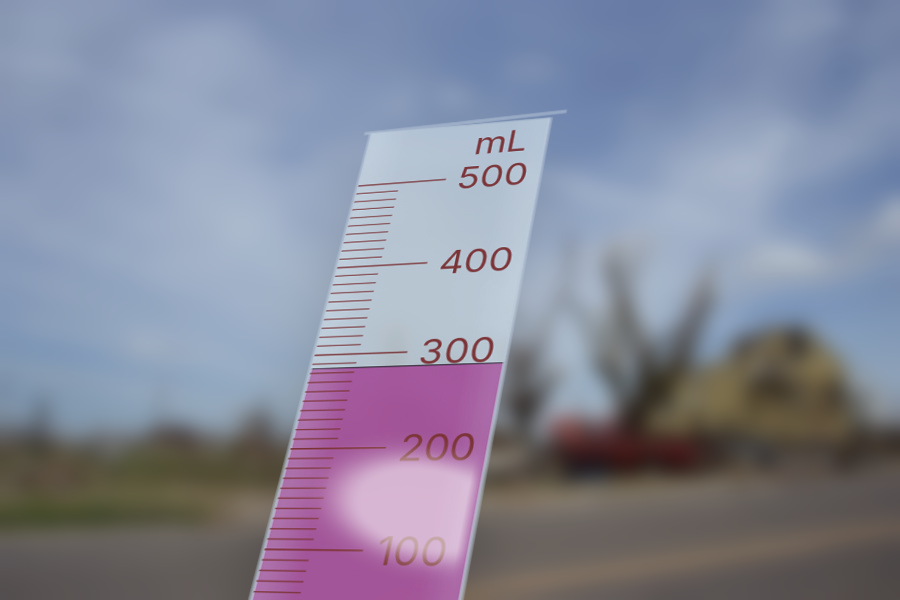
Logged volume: **285** mL
